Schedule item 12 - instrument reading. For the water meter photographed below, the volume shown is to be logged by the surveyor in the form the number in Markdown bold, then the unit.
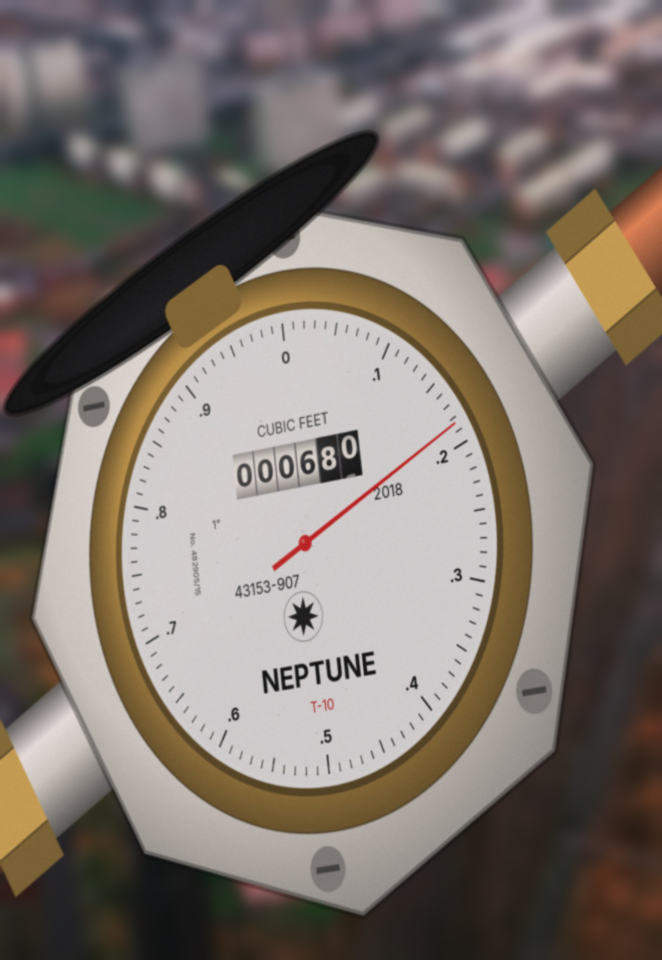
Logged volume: **680.18** ft³
